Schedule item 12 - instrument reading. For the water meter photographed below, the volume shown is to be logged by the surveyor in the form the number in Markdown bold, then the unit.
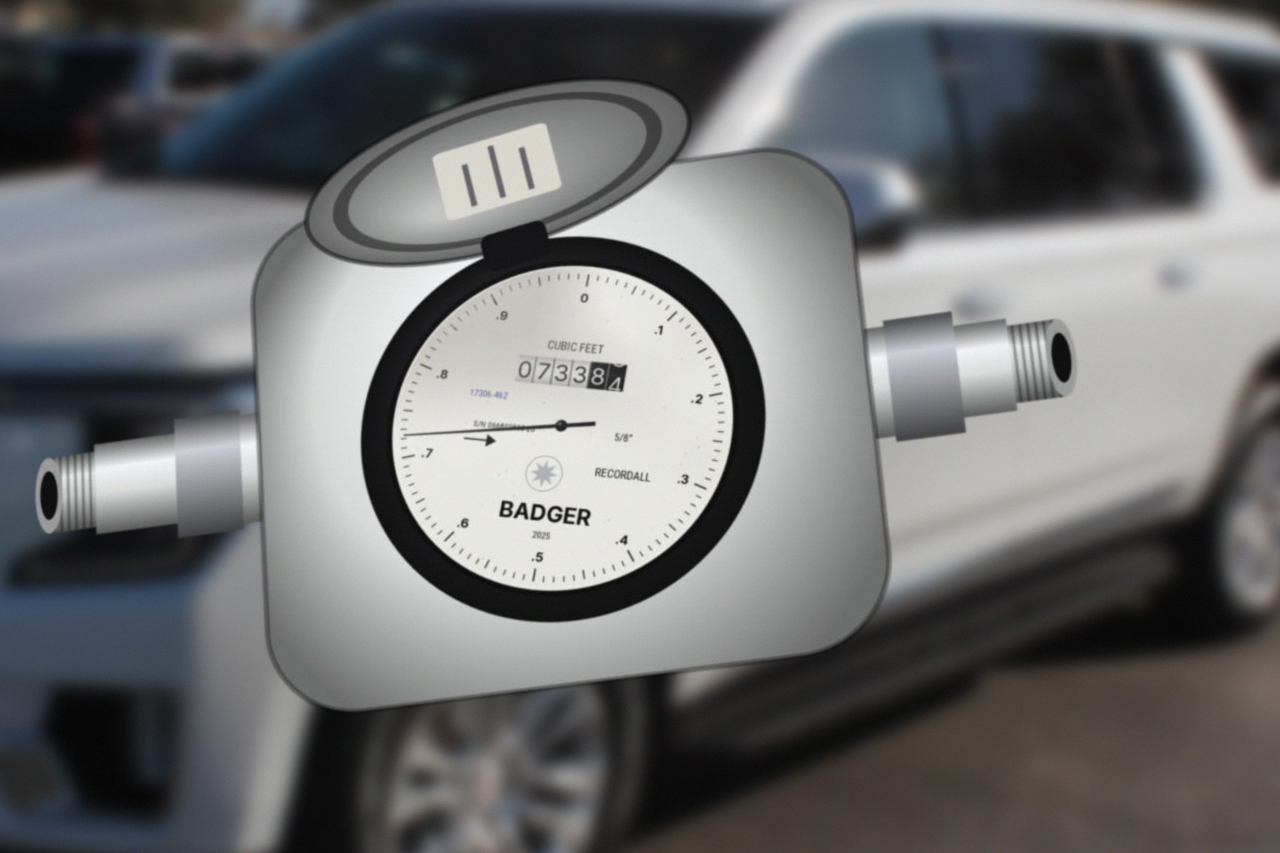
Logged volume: **73383.72** ft³
